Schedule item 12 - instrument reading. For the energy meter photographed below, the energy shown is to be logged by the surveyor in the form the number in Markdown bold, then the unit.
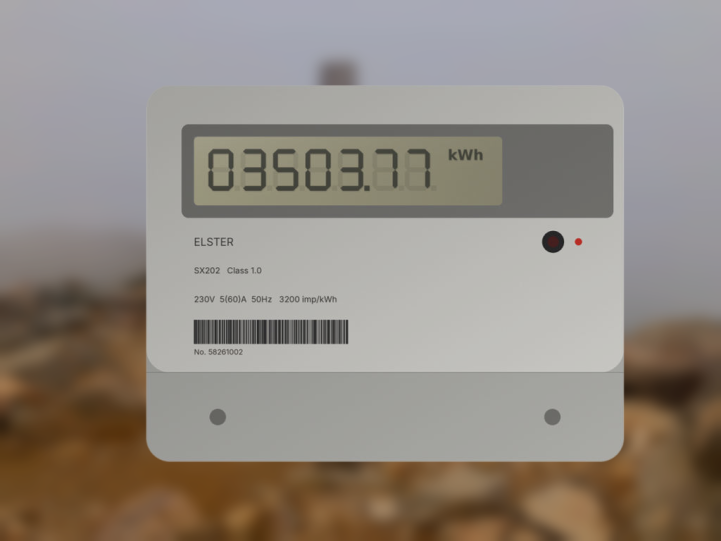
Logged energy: **3503.77** kWh
